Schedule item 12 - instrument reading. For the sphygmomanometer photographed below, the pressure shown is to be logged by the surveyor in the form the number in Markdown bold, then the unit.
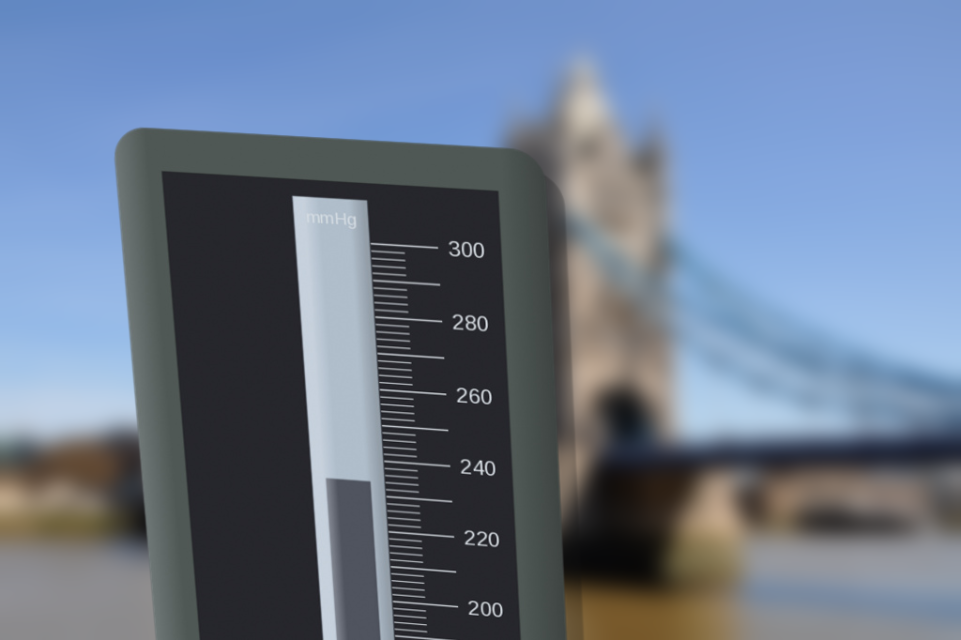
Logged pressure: **234** mmHg
